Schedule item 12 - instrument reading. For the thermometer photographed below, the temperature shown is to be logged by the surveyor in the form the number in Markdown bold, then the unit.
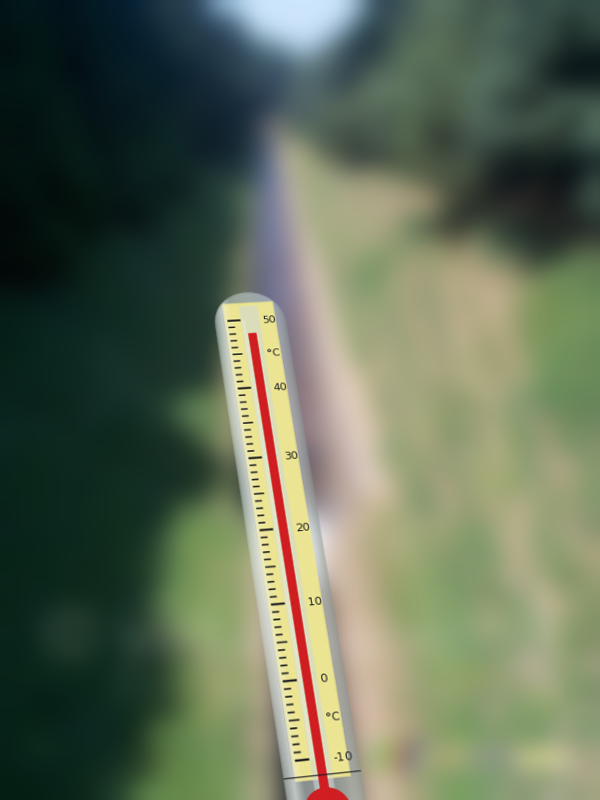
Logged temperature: **48** °C
